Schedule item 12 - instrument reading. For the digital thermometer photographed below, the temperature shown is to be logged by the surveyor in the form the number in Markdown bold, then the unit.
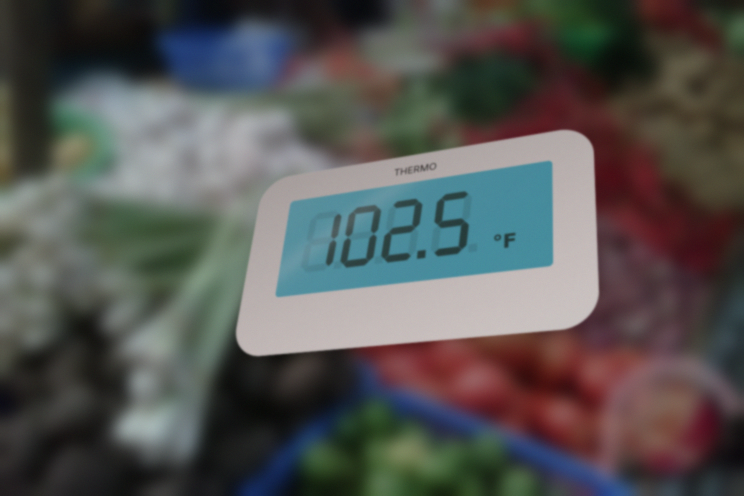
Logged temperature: **102.5** °F
